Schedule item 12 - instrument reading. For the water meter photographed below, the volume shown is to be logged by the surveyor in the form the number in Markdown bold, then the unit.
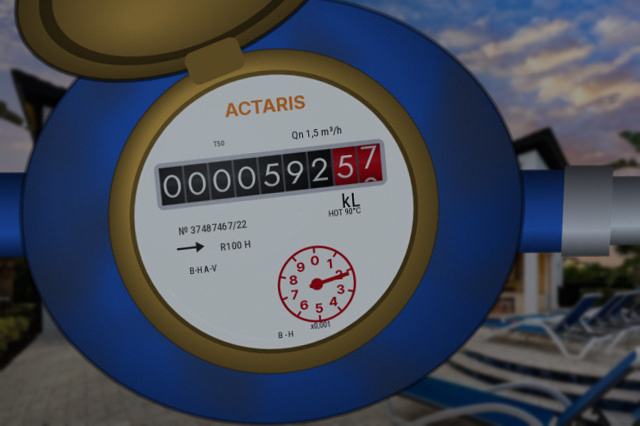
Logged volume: **592.572** kL
